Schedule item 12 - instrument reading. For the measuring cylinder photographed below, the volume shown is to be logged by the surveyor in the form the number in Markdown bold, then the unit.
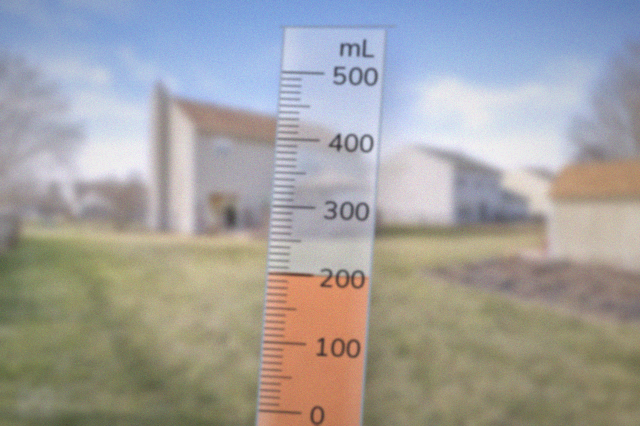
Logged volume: **200** mL
